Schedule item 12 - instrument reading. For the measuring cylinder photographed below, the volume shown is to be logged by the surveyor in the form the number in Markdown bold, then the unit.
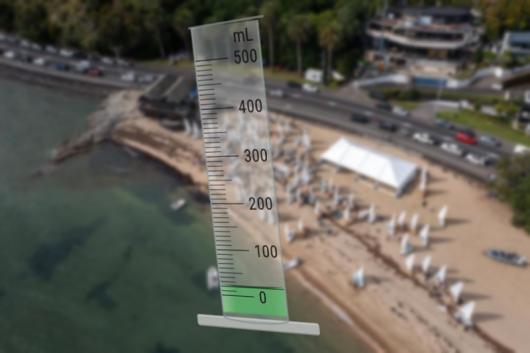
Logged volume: **20** mL
